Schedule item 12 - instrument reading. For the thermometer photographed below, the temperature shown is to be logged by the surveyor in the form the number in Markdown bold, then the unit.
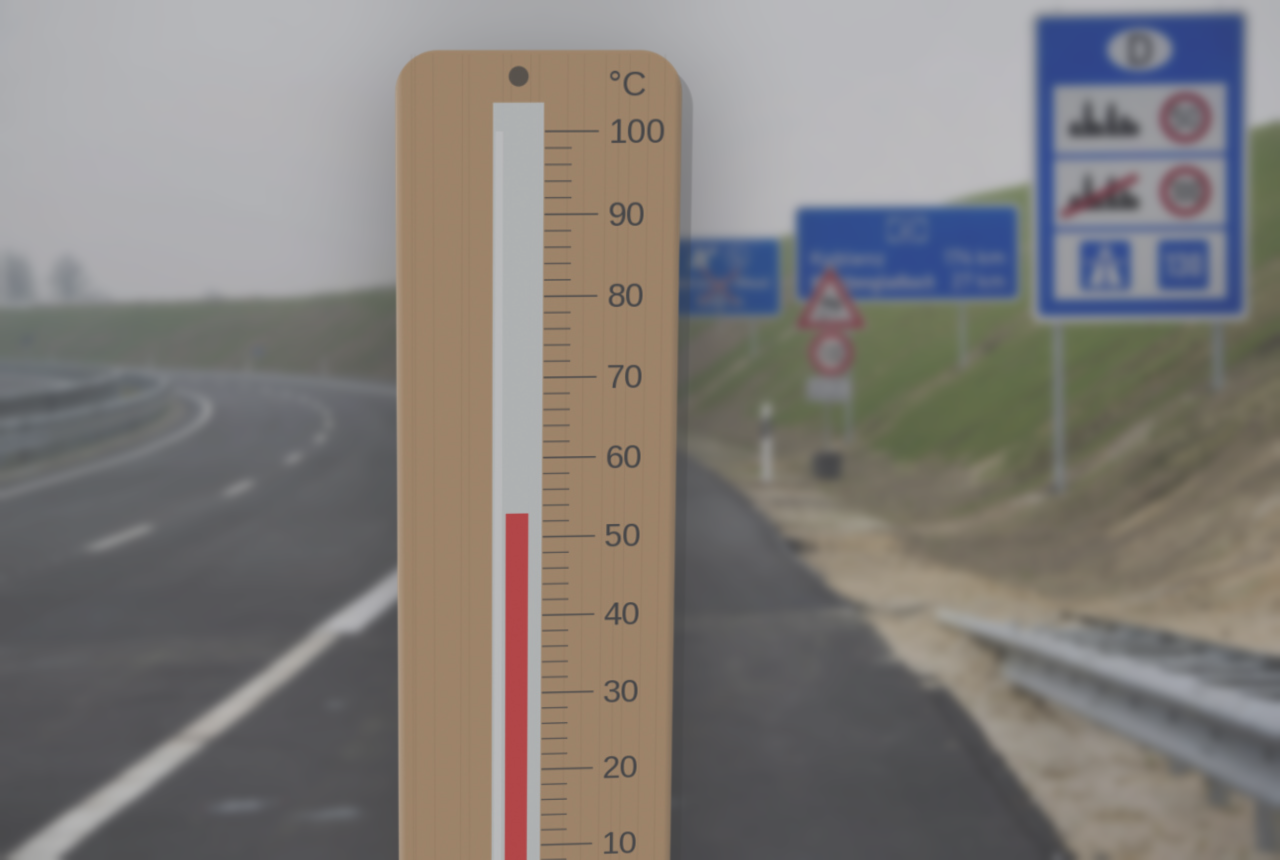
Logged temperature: **53** °C
